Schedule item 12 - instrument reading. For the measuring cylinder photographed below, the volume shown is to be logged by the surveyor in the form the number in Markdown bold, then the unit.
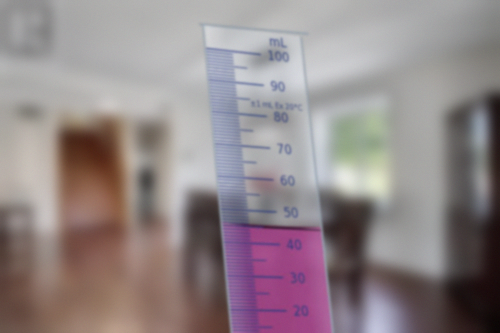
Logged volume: **45** mL
